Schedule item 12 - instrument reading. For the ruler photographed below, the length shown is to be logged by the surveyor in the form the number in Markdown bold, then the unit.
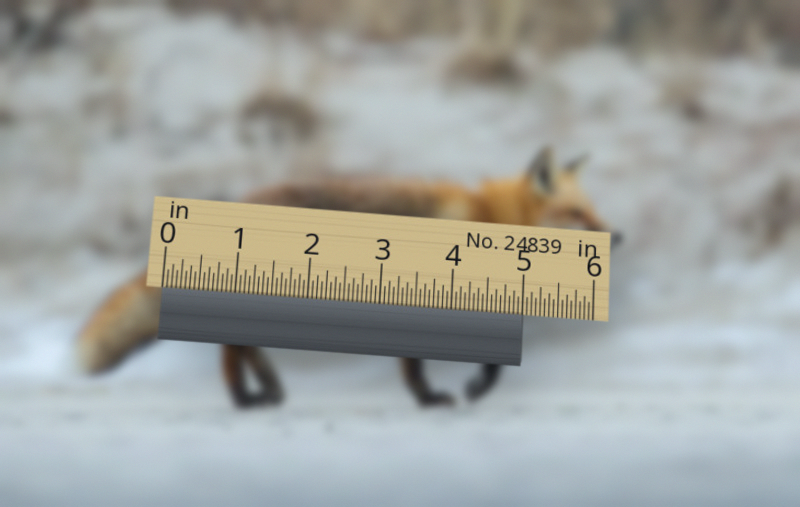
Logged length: **5** in
